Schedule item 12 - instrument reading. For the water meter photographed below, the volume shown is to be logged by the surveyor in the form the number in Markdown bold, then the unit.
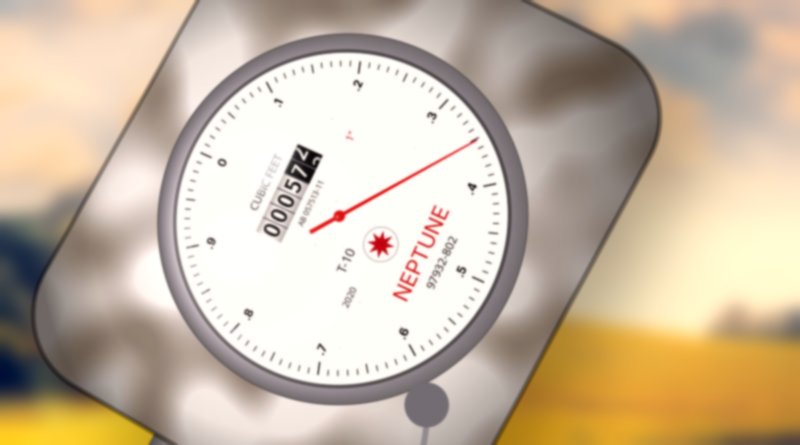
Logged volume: **572.35** ft³
